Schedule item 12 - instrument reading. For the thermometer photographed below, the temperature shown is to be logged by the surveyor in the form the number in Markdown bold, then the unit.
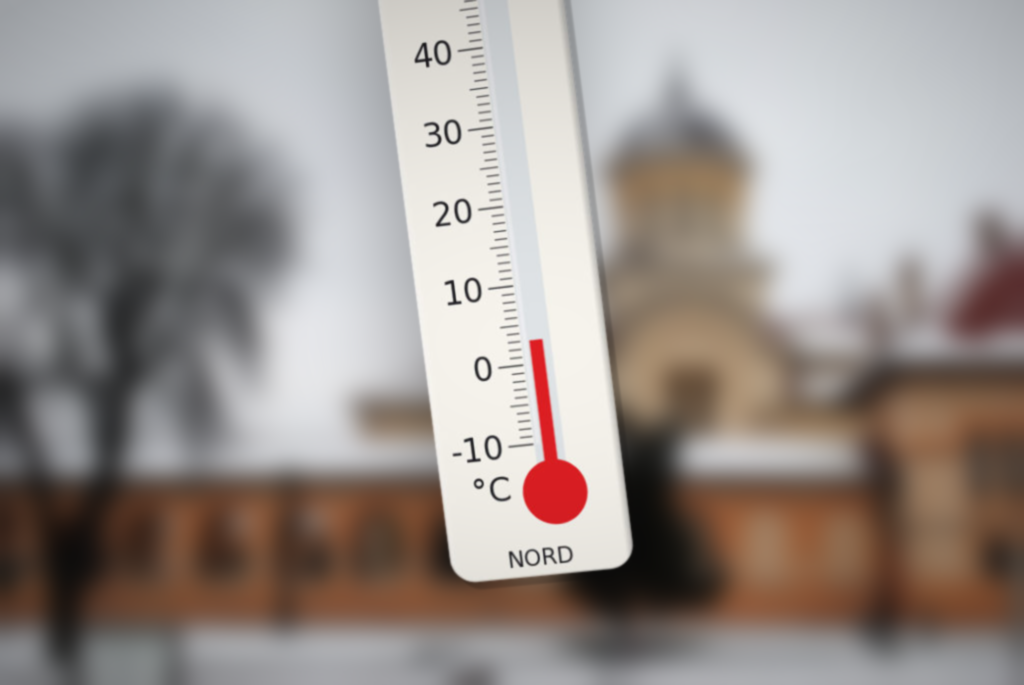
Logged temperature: **3** °C
